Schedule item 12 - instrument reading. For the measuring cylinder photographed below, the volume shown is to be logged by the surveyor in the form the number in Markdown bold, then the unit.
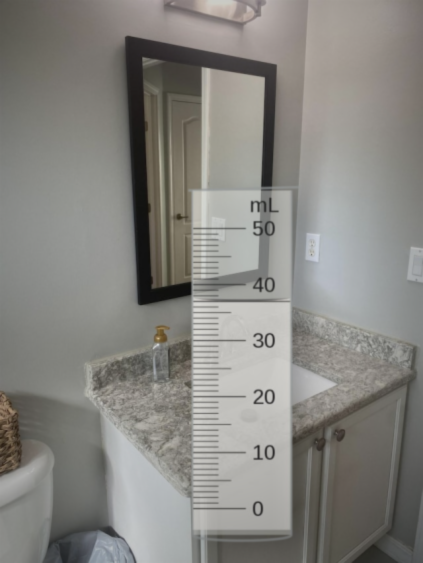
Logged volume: **37** mL
